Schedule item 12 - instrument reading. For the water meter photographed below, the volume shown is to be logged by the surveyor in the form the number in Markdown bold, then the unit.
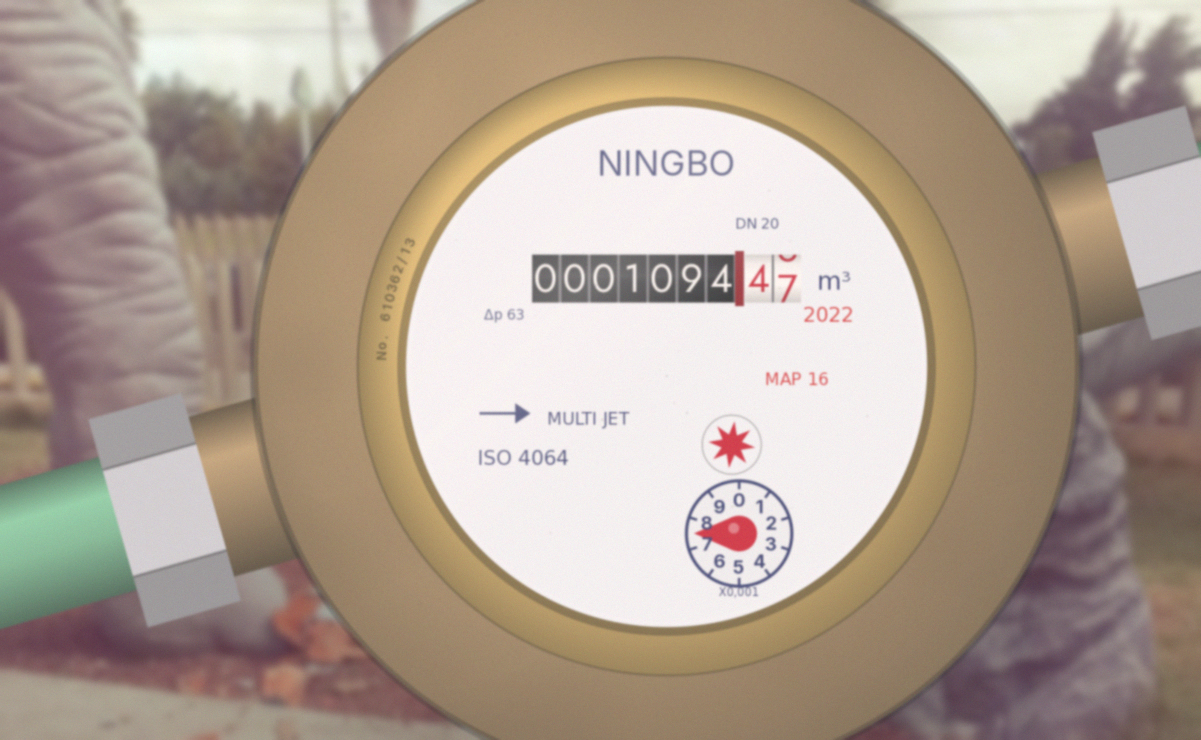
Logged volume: **1094.467** m³
